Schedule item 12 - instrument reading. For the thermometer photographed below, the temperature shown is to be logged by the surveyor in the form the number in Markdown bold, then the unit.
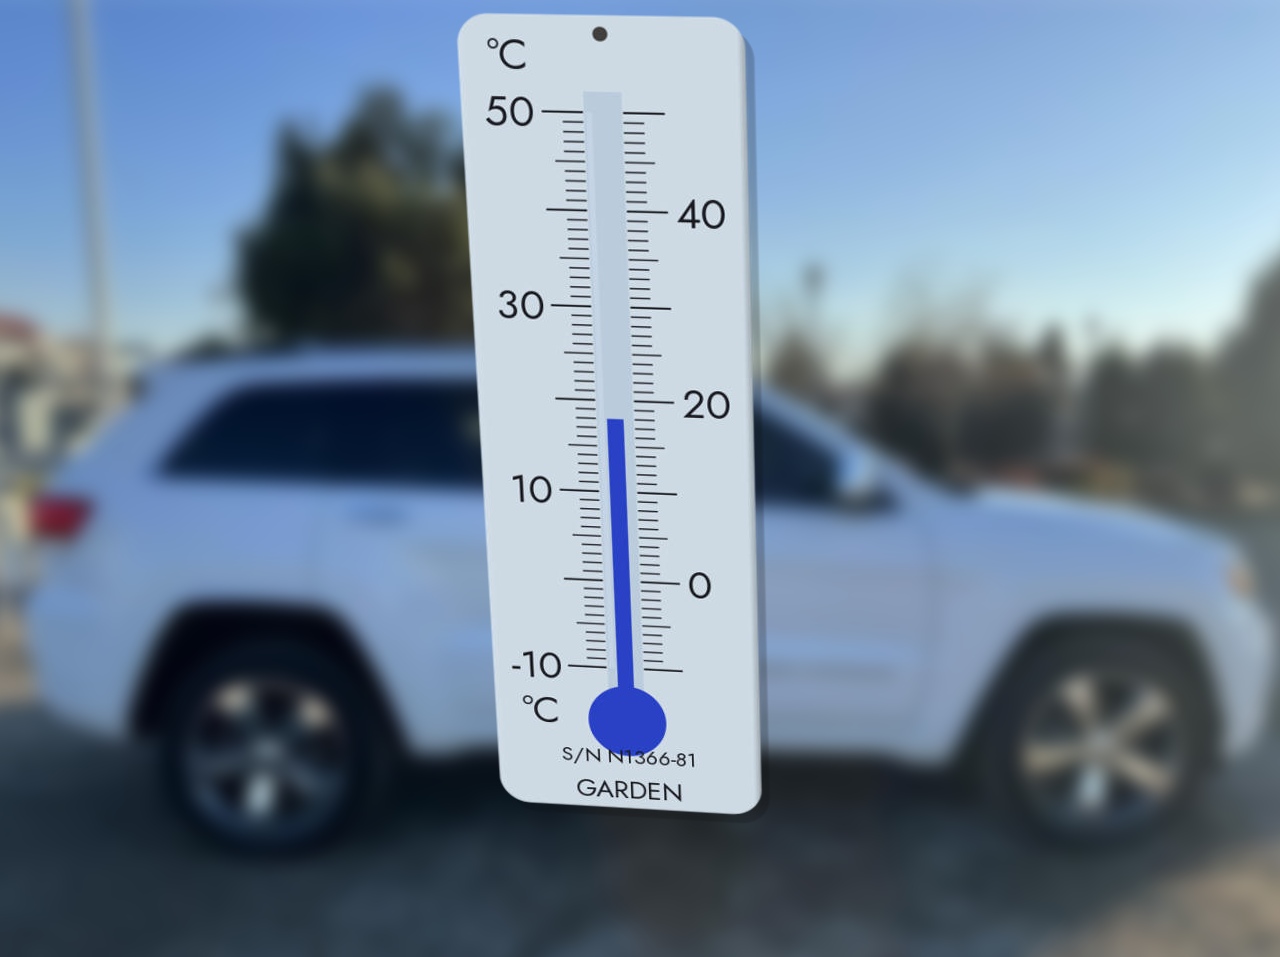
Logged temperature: **18** °C
